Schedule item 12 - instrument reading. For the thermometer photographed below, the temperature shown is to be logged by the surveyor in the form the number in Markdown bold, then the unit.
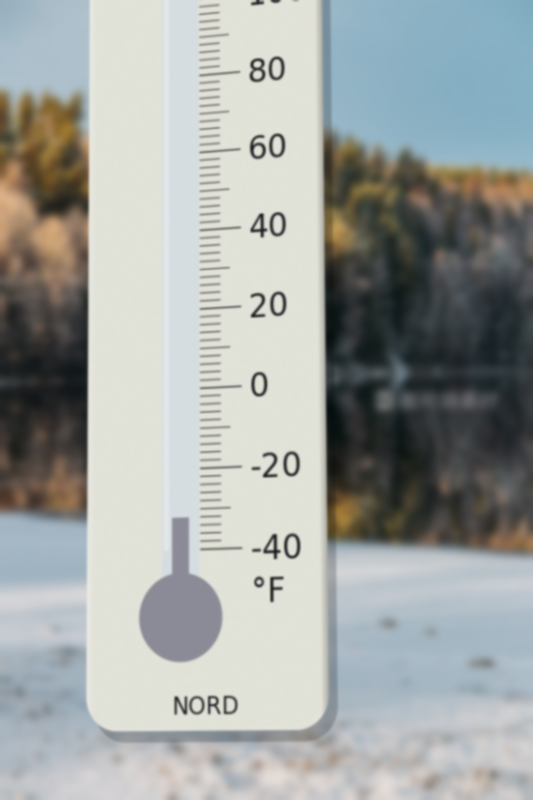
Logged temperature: **-32** °F
